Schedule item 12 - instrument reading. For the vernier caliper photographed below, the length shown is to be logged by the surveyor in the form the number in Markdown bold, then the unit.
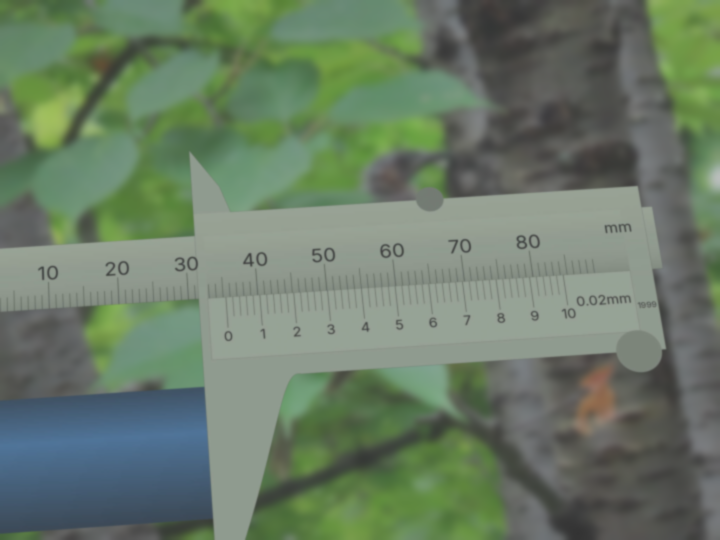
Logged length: **35.4** mm
